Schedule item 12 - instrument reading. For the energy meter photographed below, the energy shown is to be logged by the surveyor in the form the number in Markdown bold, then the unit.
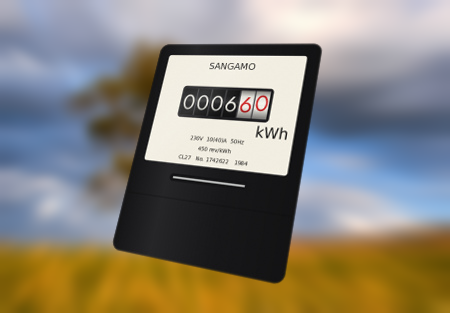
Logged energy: **6.60** kWh
